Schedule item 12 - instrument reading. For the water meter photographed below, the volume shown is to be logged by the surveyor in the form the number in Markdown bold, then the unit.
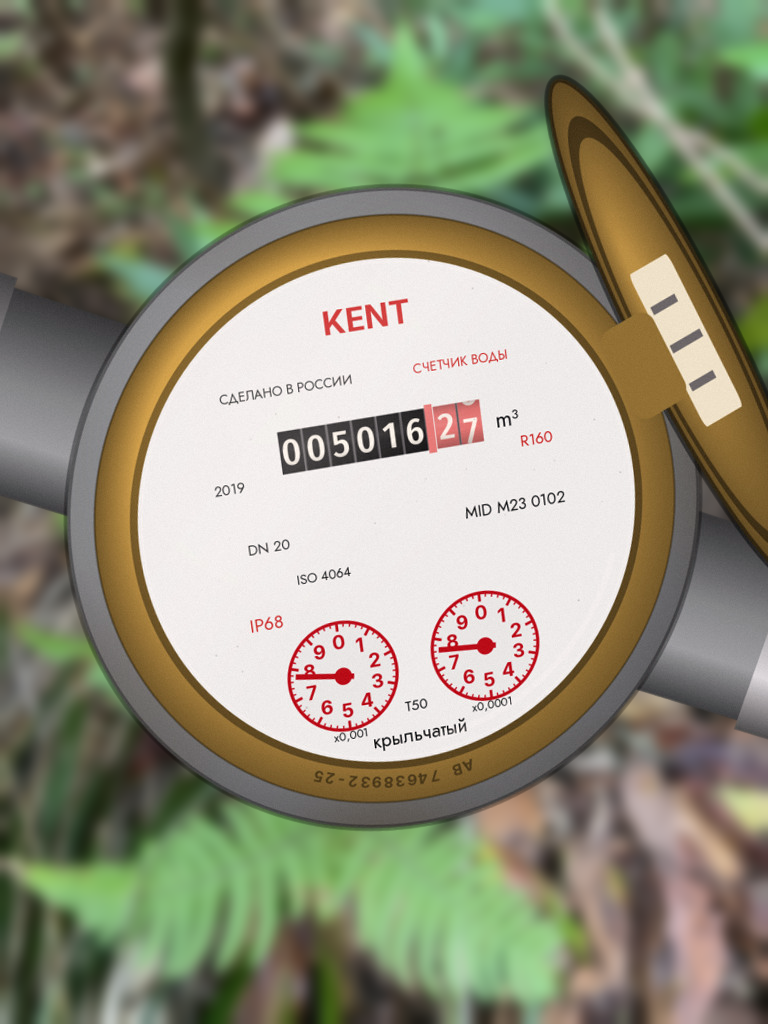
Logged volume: **5016.2677** m³
